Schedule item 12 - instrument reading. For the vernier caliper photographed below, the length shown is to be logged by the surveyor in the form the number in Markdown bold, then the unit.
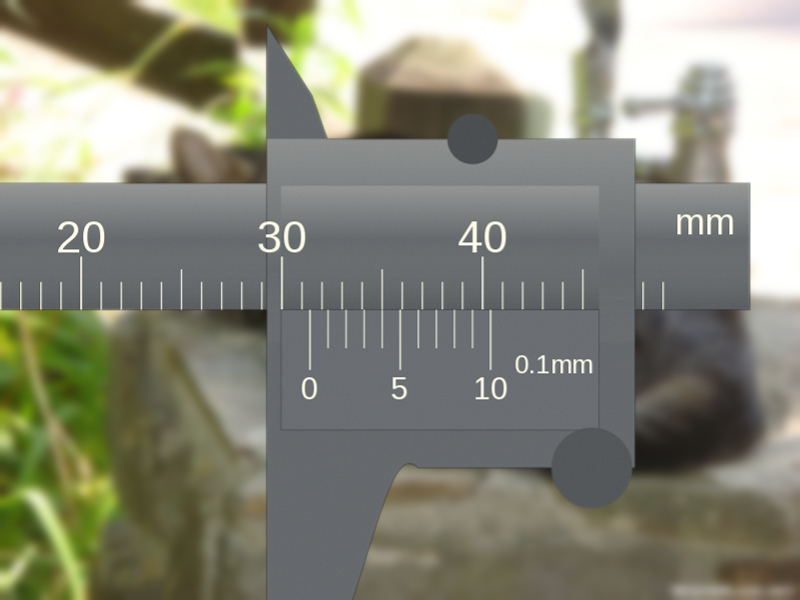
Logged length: **31.4** mm
